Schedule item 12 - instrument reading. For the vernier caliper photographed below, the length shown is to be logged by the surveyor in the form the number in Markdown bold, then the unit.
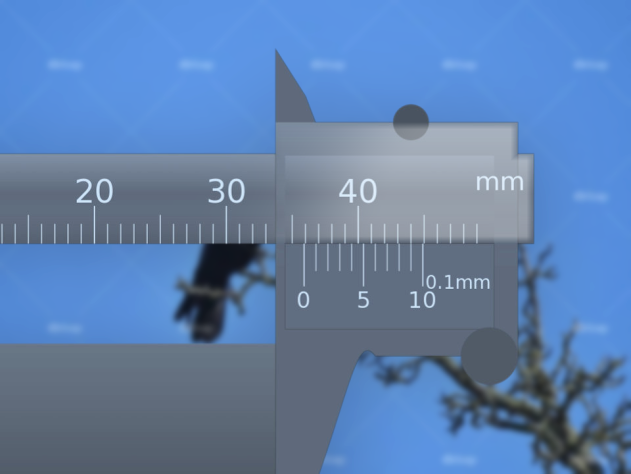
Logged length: **35.9** mm
